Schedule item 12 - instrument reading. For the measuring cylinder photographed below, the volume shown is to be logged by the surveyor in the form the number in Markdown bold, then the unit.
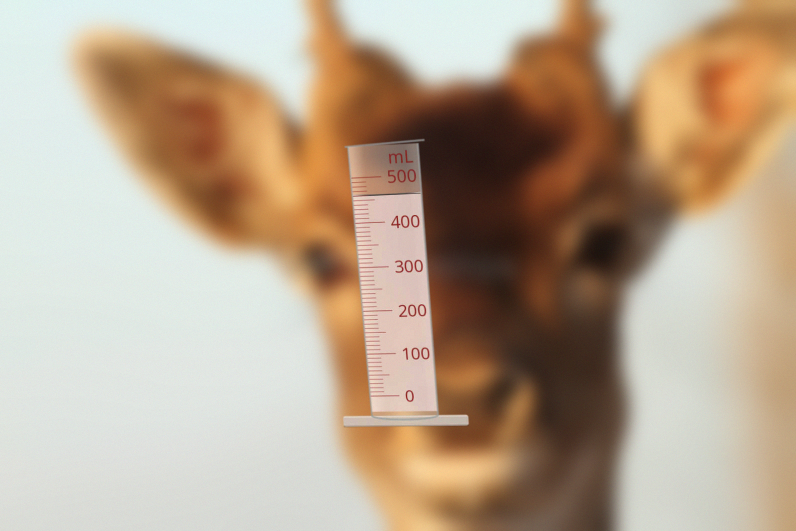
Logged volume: **460** mL
